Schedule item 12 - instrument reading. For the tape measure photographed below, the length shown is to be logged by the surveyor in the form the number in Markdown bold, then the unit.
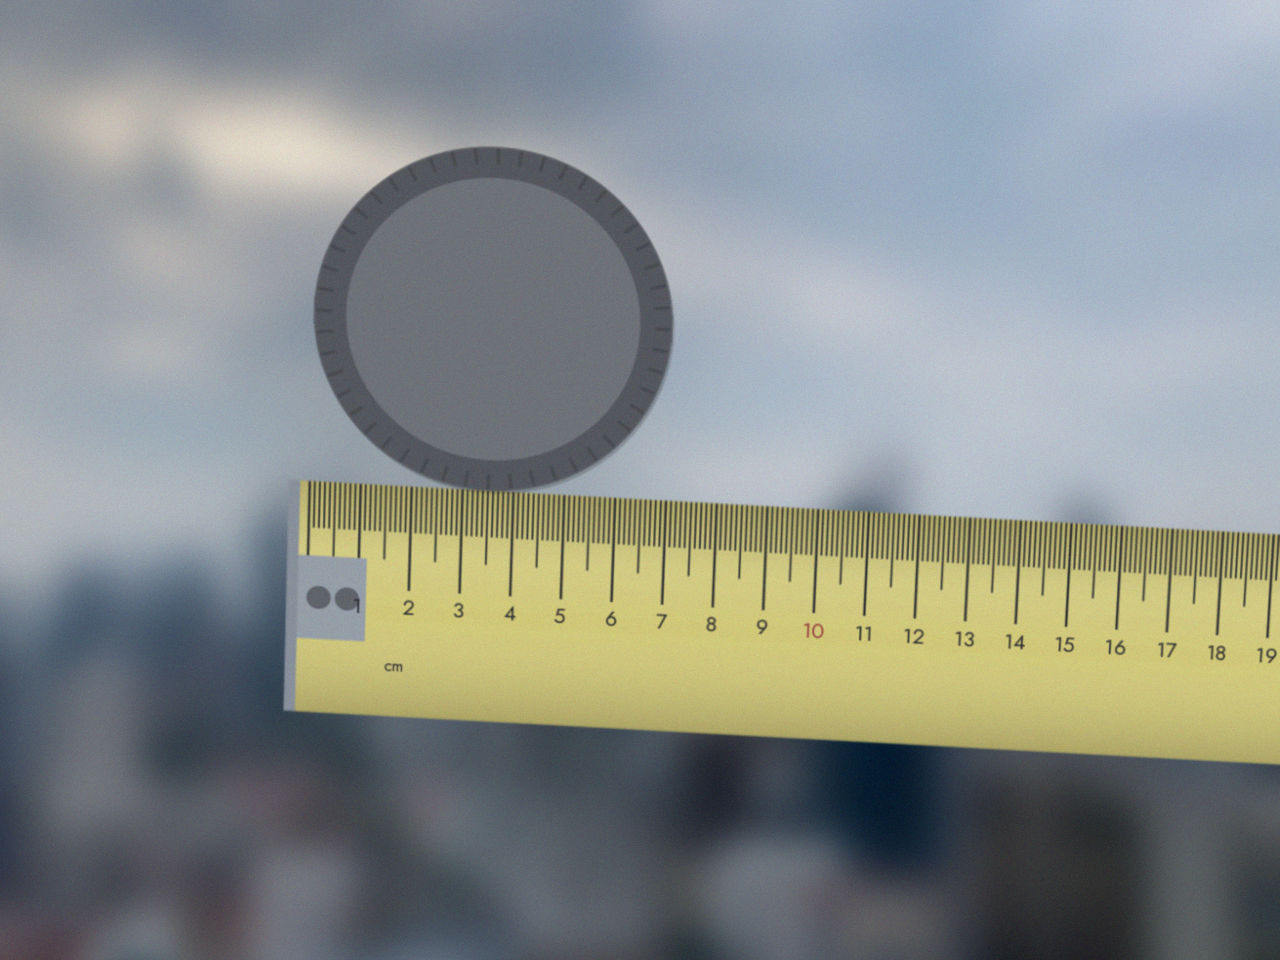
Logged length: **7** cm
